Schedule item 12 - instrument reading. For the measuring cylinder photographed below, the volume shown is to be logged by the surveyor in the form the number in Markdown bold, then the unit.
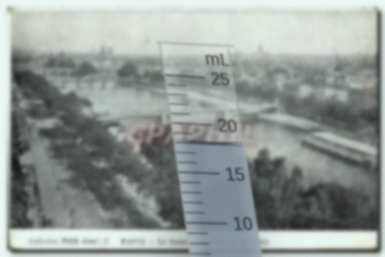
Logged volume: **18** mL
